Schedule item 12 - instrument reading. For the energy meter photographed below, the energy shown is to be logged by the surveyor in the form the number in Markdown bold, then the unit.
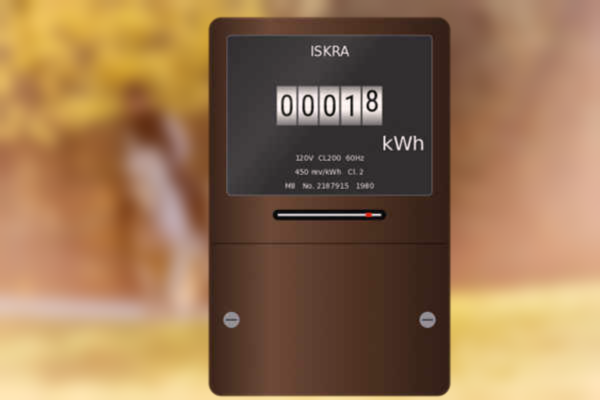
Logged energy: **18** kWh
